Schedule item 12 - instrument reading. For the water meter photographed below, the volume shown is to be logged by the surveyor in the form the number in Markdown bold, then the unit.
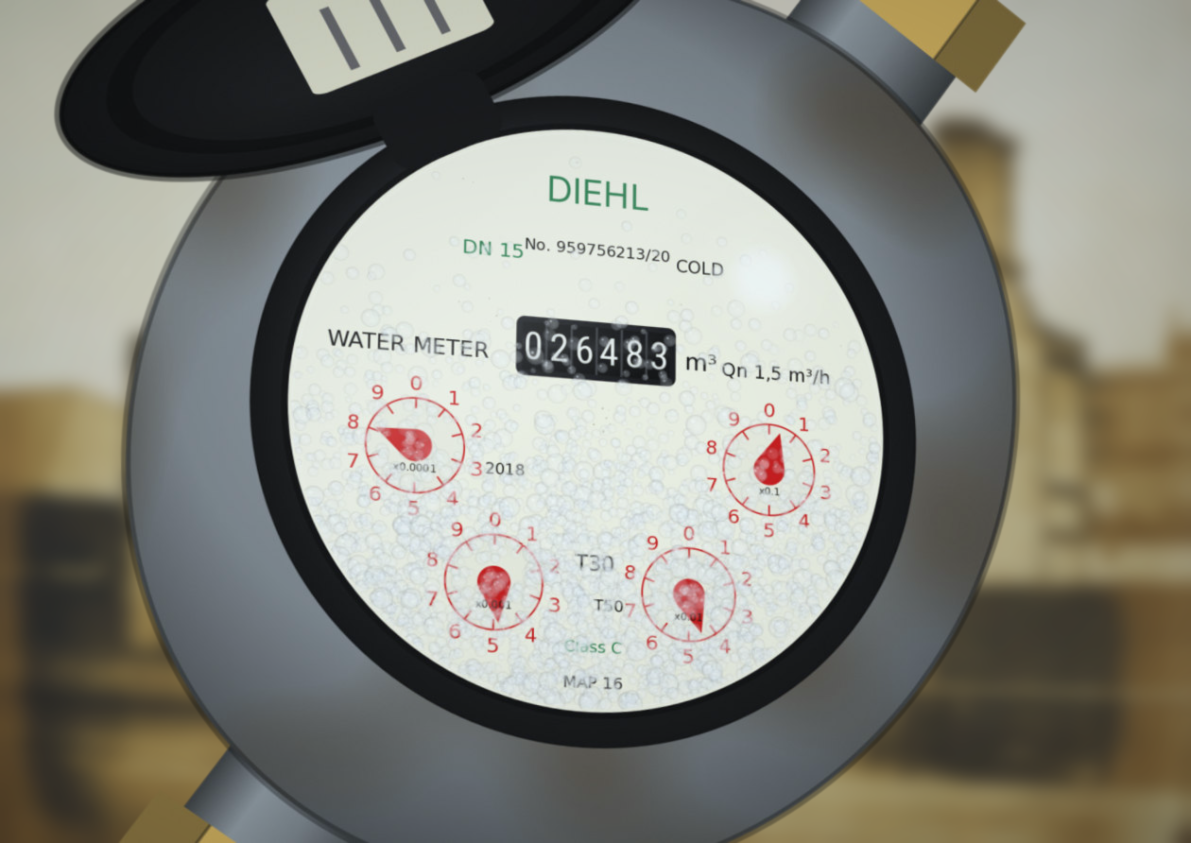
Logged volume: **26483.0448** m³
